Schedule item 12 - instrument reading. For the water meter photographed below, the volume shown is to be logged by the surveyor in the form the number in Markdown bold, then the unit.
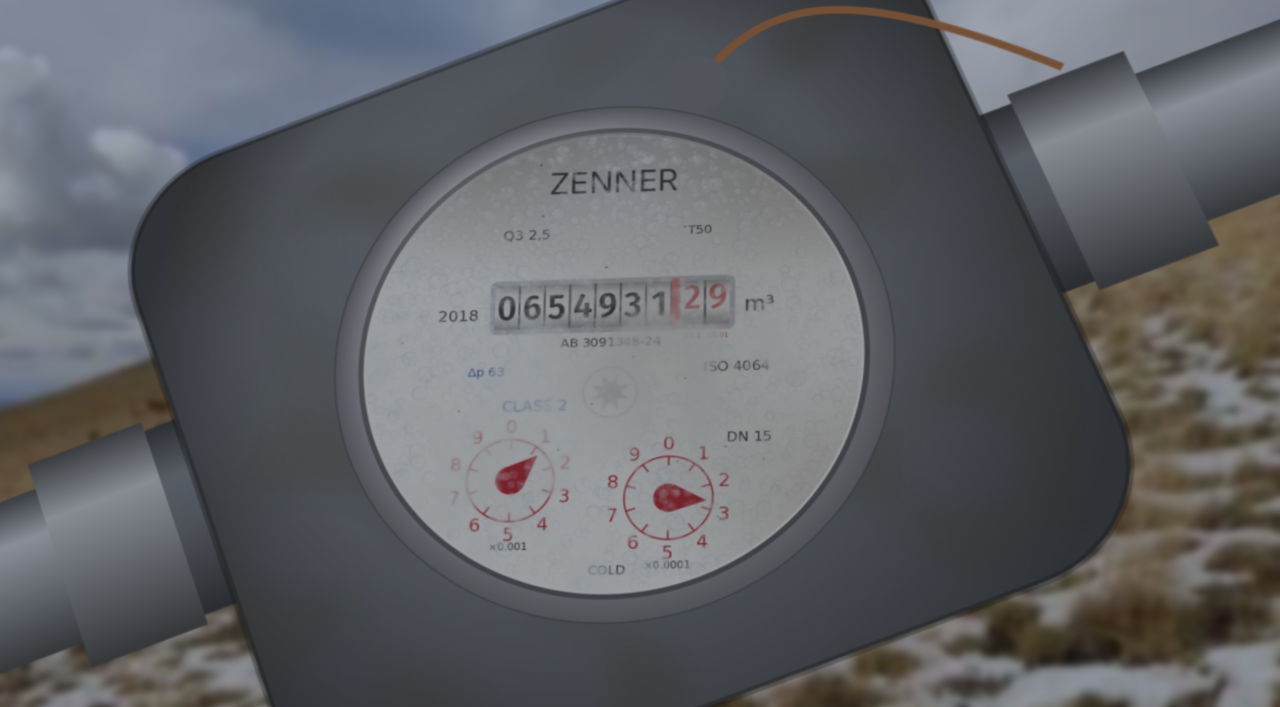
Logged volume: **654931.2912** m³
